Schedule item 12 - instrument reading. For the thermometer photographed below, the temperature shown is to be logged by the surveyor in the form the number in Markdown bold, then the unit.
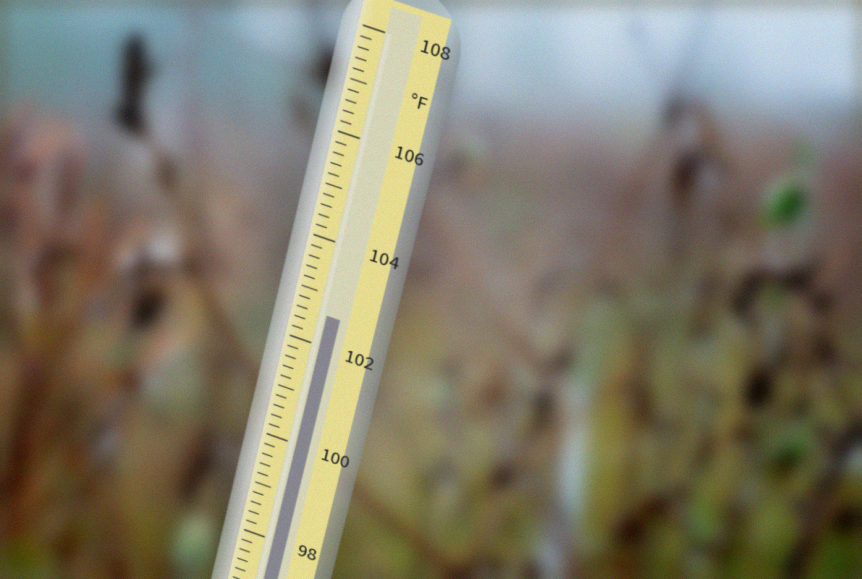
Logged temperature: **102.6** °F
